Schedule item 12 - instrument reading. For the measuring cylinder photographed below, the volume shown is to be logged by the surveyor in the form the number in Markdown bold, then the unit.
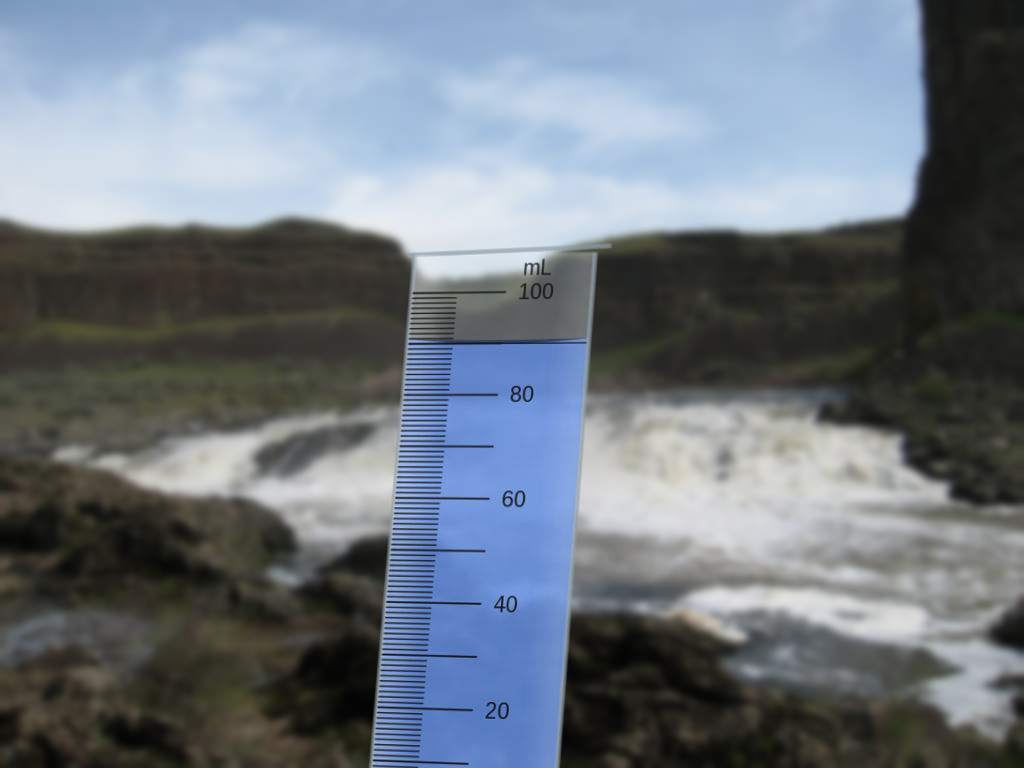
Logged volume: **90** mL
